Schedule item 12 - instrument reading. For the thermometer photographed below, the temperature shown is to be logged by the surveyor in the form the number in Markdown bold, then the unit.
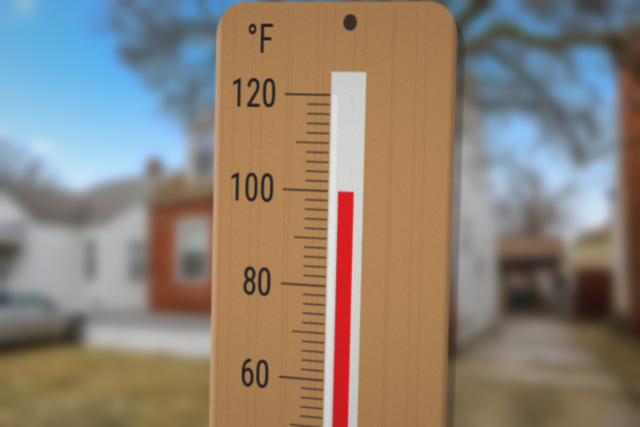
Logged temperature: **100** °F
